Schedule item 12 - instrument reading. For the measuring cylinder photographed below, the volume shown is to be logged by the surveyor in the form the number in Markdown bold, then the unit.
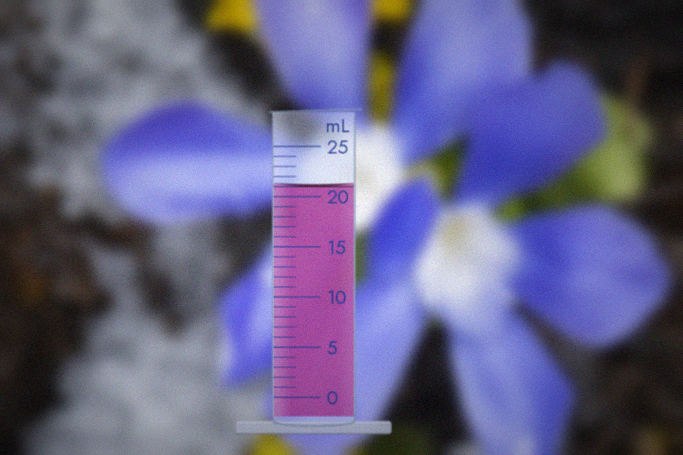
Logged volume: **21** mL
